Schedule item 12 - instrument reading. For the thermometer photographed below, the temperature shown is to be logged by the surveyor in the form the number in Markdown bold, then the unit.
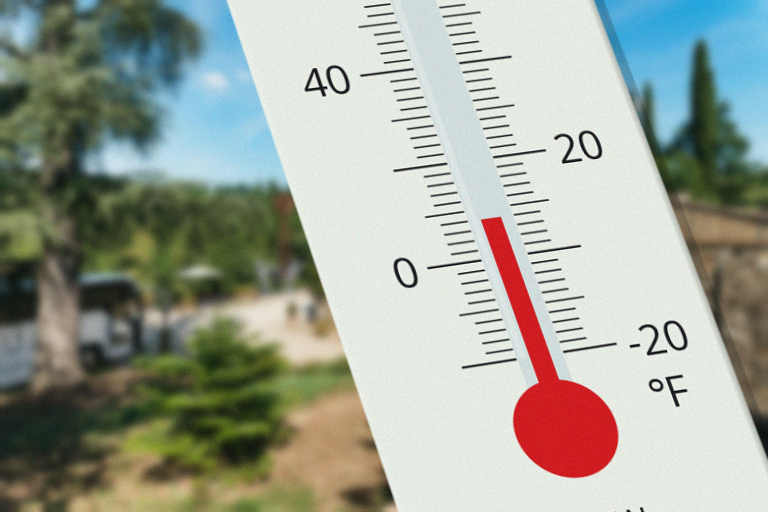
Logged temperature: **8** °F
